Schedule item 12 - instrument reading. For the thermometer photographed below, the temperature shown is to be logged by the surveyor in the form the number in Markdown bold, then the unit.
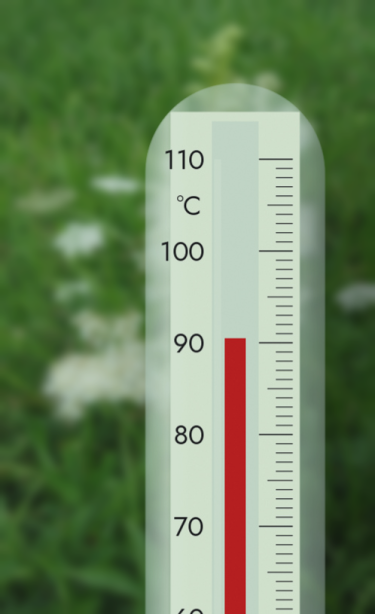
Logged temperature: **90.5** °C
